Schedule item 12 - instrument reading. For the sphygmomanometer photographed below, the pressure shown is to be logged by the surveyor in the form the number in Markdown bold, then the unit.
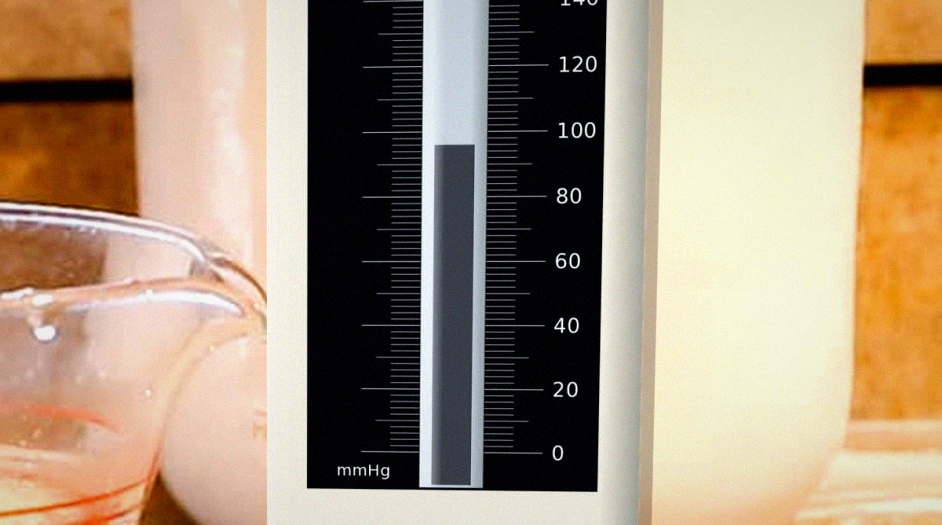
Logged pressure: **96** mmHg
